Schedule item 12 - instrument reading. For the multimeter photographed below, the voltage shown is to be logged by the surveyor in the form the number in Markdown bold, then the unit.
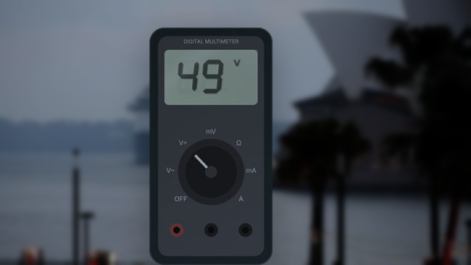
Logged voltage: **49** V
